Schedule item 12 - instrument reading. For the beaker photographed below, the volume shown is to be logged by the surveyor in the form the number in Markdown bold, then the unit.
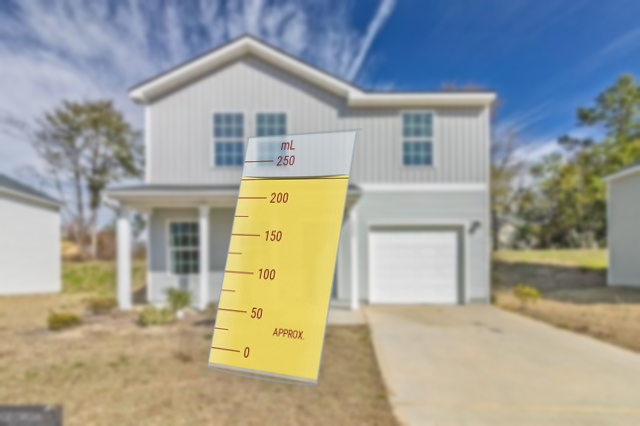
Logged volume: **225** mL
